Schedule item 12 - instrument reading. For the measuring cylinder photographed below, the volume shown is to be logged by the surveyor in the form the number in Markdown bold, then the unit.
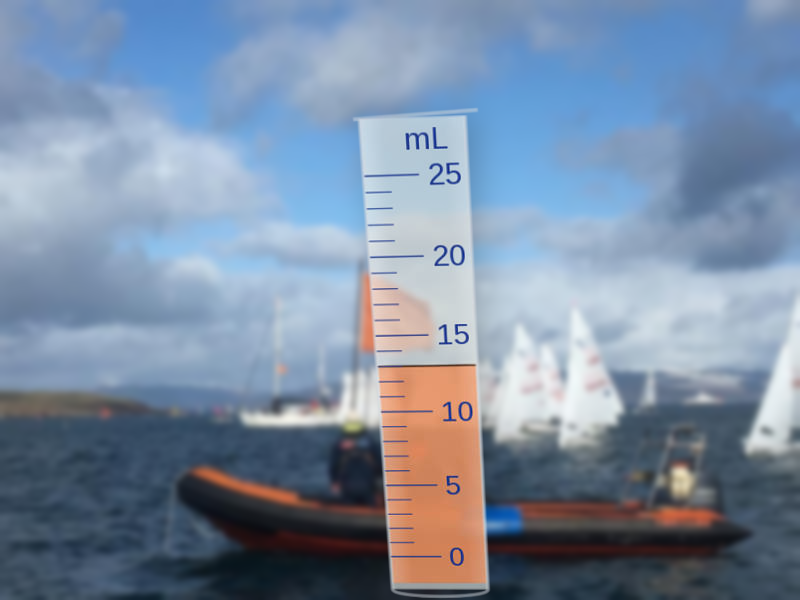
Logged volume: **13** mL
